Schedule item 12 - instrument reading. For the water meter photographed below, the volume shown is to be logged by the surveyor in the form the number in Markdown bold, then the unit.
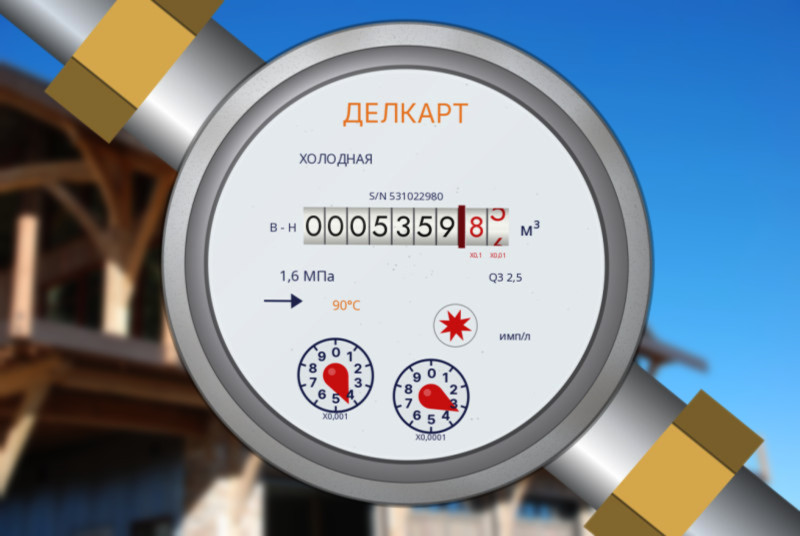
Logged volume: **5359.8543** m³
